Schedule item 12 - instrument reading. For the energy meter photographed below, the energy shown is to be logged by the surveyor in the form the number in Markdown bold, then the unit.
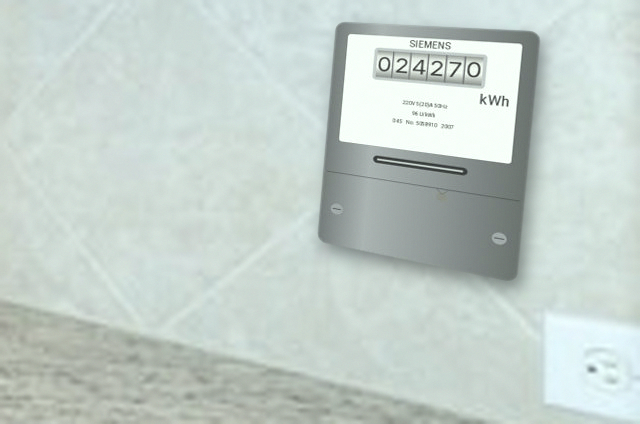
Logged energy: **24270** kWh
